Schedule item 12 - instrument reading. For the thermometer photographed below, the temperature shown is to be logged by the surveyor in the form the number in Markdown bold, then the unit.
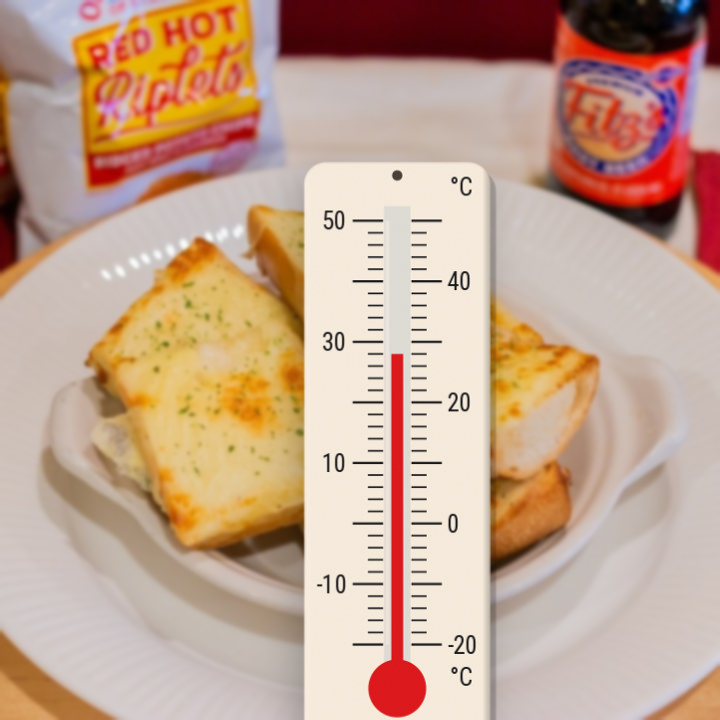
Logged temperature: **28** °C
